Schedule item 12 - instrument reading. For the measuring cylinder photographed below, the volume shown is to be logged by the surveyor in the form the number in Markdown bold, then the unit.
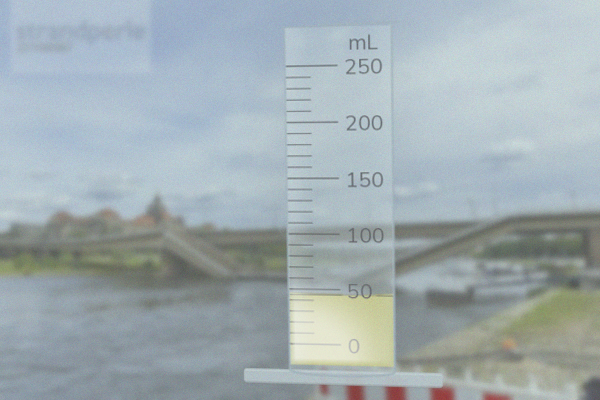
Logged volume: **45** mL
